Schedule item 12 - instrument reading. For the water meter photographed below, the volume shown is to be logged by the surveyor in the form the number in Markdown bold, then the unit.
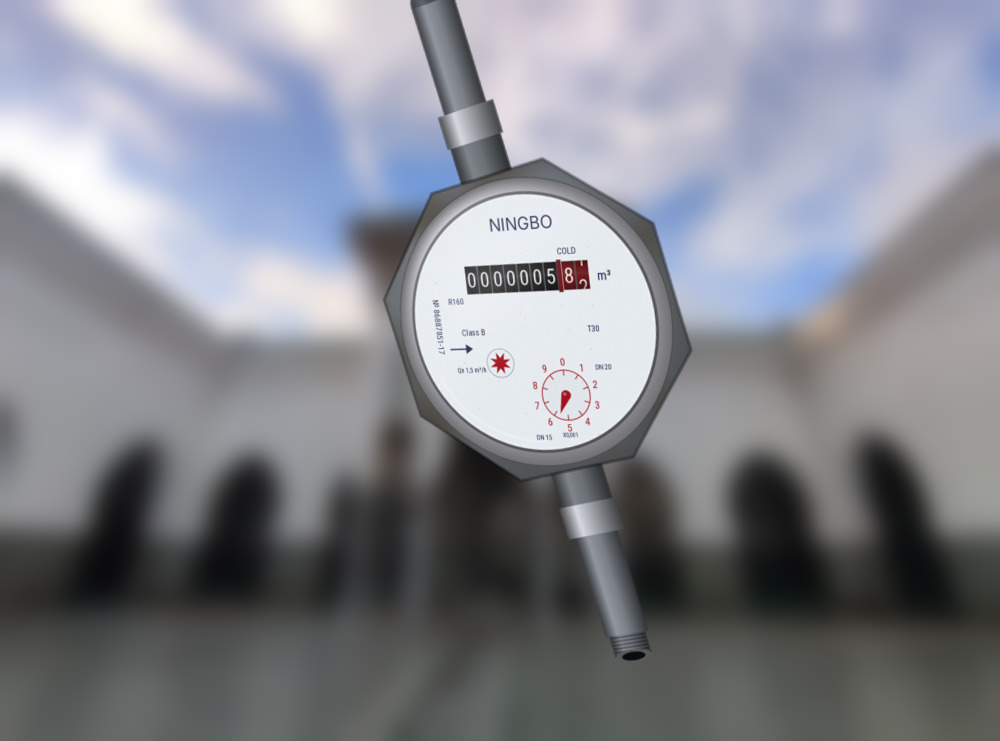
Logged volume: **5.815** m³
